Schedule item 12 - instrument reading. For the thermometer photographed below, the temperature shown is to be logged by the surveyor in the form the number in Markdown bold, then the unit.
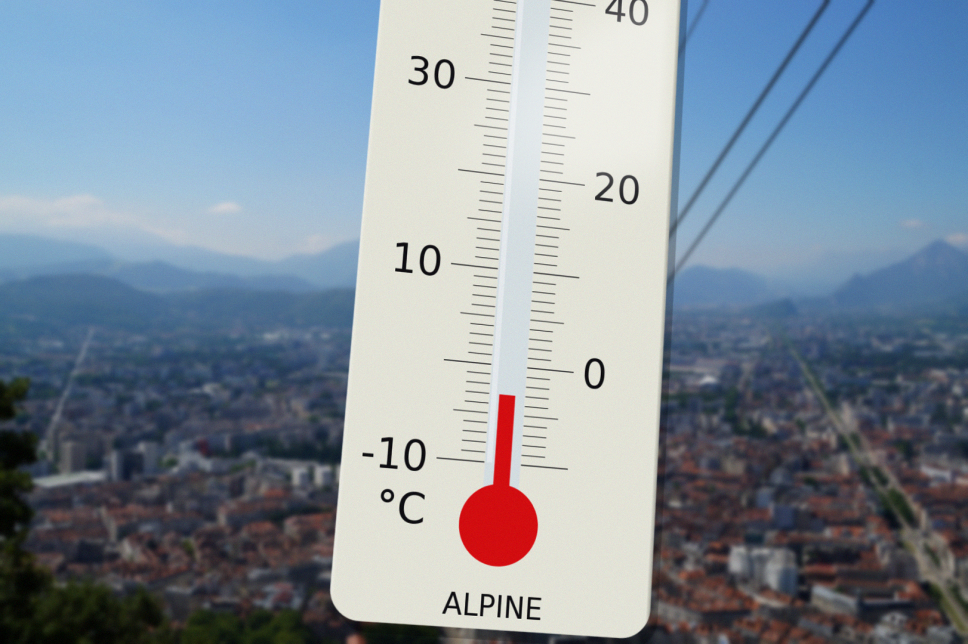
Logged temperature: **-3** °C
